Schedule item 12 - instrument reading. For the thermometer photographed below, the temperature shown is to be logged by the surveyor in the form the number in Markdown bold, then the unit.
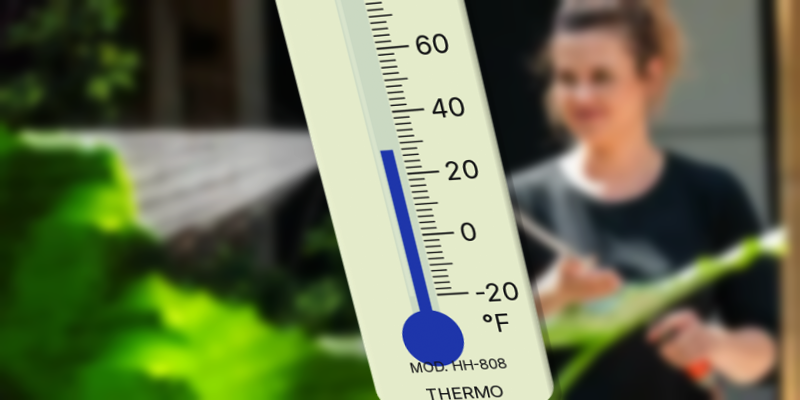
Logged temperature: **28** °F
